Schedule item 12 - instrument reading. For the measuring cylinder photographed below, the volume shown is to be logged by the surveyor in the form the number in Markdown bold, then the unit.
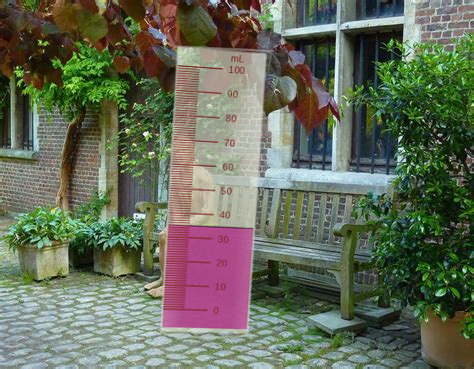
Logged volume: **35** mL
